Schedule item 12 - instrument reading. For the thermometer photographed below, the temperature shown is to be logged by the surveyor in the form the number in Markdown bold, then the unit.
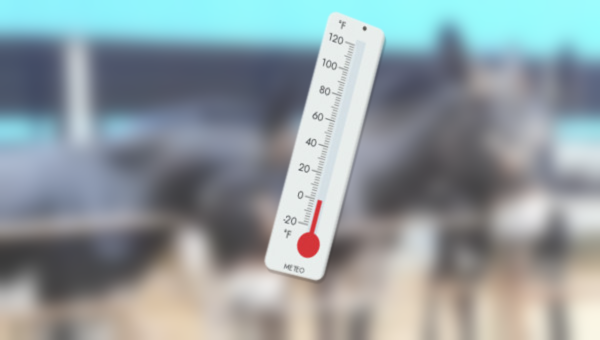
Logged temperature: **0** °F
